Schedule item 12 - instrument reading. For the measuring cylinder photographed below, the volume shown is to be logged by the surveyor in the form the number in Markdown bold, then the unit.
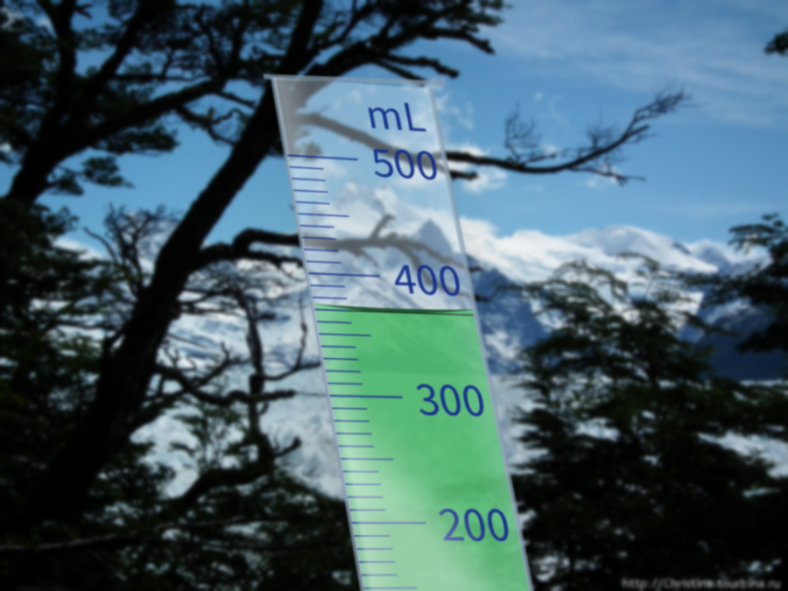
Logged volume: **370** mL
